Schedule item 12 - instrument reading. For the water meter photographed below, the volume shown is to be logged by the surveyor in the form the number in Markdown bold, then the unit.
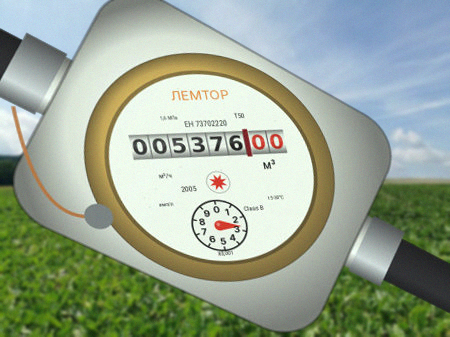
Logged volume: **5376.002** m³
